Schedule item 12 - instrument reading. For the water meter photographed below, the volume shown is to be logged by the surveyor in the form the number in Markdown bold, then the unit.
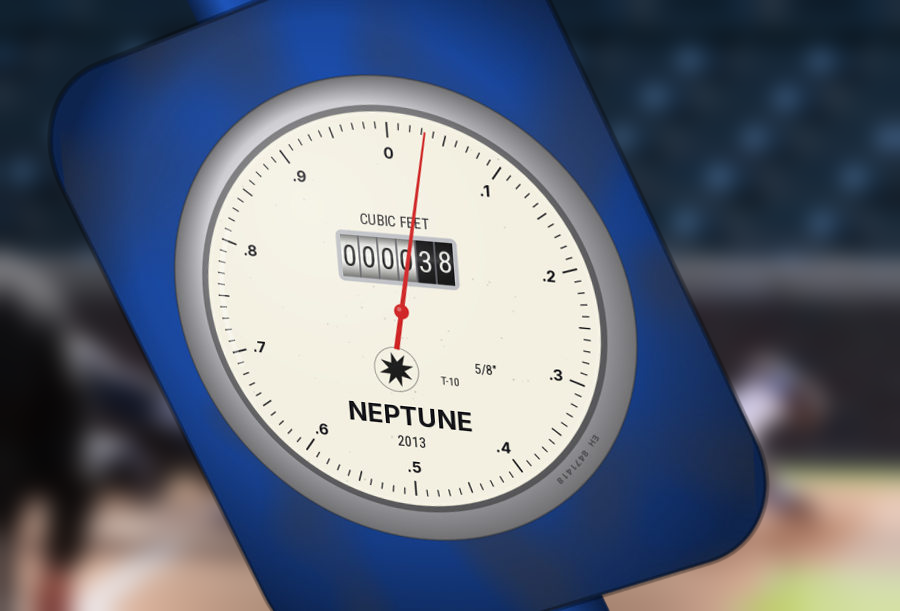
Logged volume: **38.03** ft³
